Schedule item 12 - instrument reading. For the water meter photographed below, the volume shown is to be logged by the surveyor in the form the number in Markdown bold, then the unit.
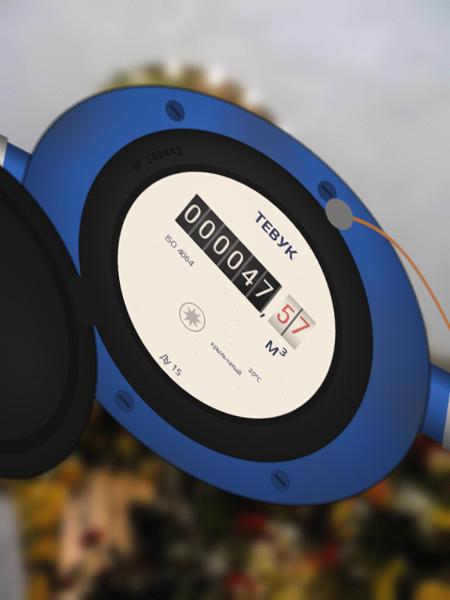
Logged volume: **47.57** m³
